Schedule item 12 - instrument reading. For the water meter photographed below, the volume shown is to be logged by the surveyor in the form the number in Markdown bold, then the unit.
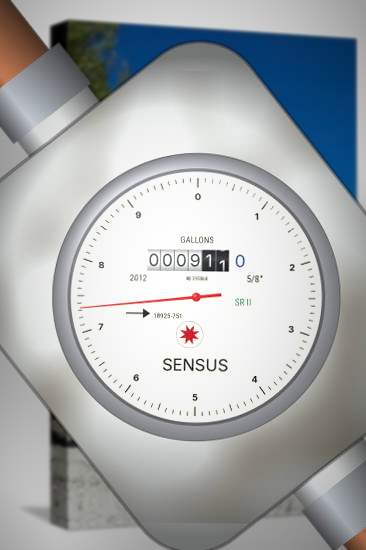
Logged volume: **9107.3** gal
